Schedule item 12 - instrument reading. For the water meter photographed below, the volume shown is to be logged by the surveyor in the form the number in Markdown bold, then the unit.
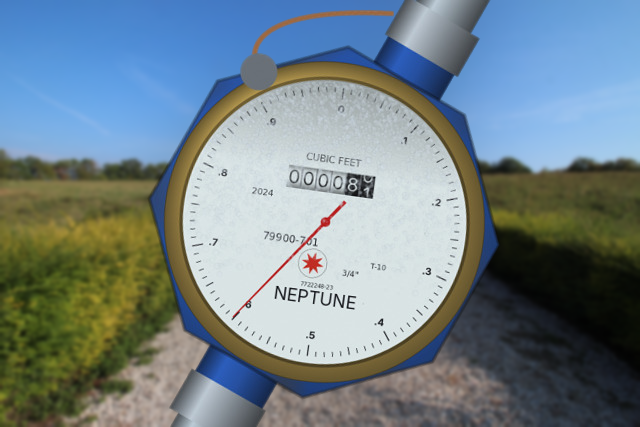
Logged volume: **80.60** ft³
